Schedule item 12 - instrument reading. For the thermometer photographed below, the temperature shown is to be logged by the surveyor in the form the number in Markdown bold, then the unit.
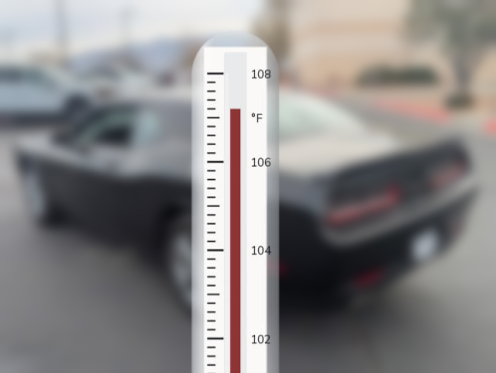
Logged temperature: **107.2** °F
